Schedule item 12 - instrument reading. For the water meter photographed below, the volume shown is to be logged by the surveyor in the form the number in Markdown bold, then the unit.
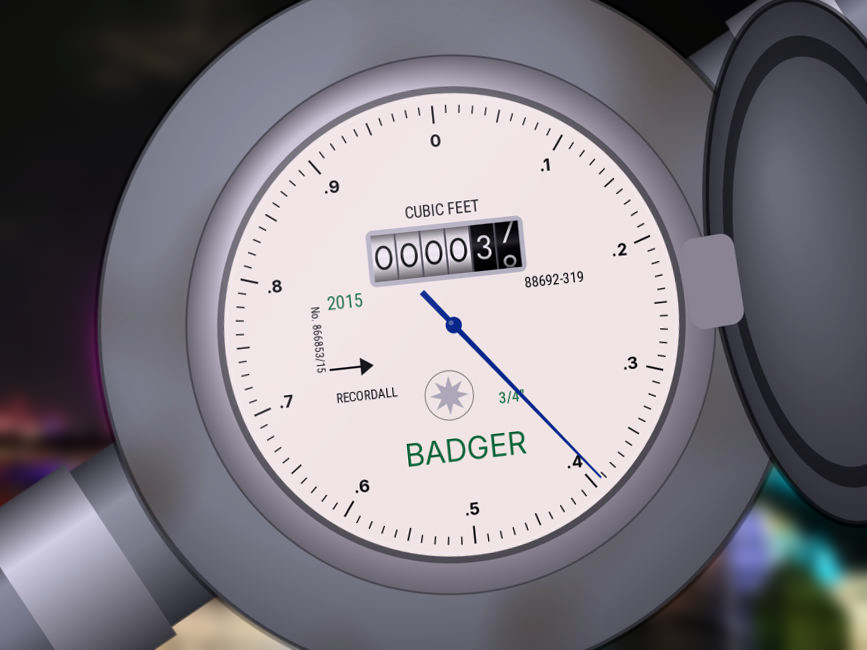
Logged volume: **37.39** ft³
